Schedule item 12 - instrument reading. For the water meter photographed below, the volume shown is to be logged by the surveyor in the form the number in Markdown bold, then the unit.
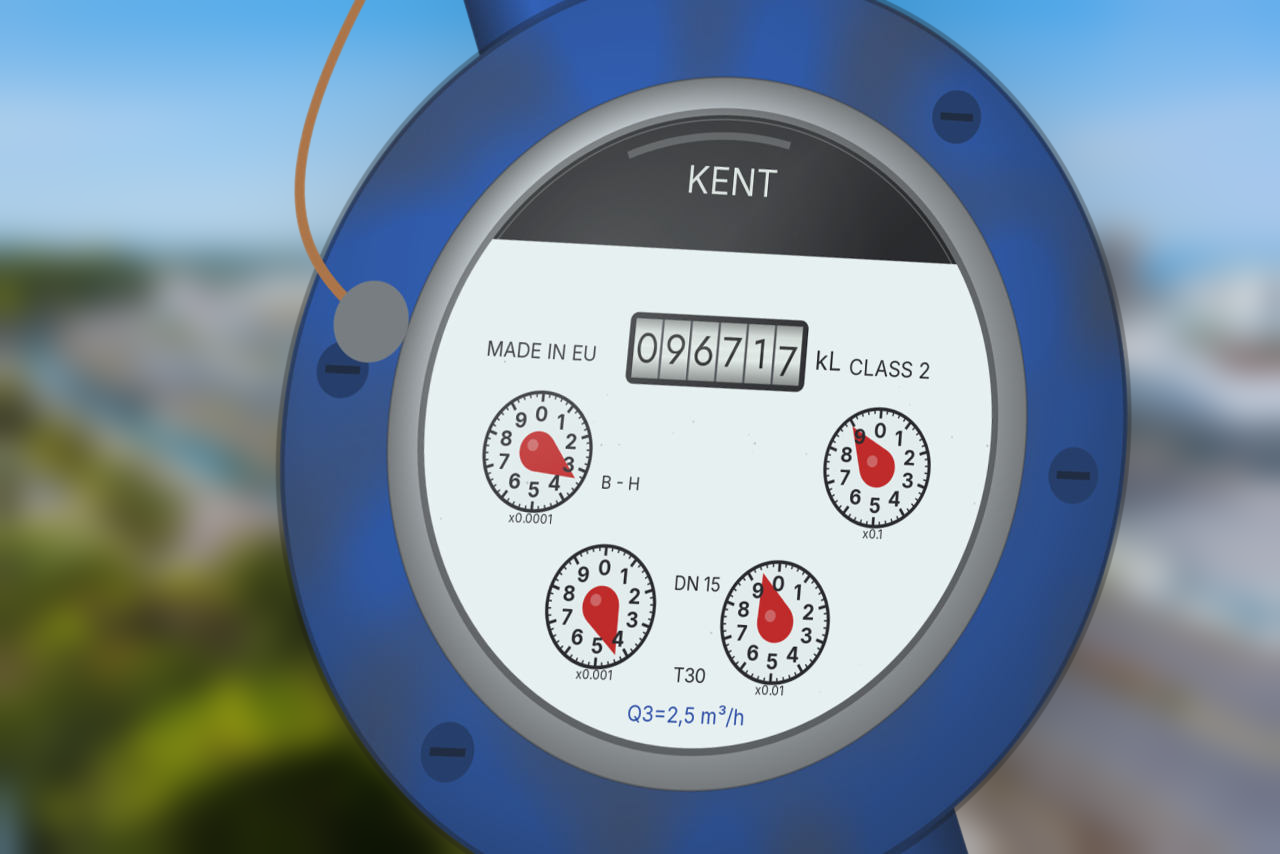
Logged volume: **96716.8943** kL
